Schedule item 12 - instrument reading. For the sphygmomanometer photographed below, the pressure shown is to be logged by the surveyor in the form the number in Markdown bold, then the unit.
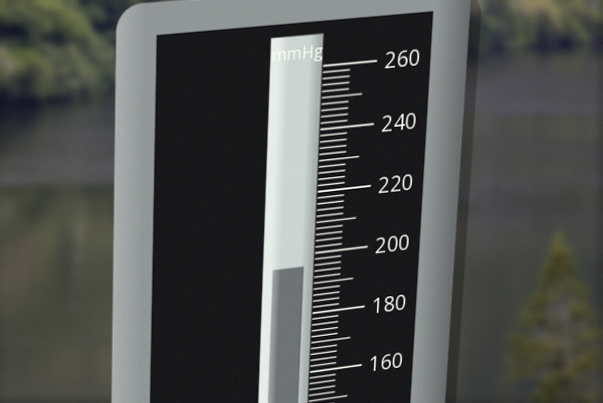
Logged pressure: **196** mmHg
